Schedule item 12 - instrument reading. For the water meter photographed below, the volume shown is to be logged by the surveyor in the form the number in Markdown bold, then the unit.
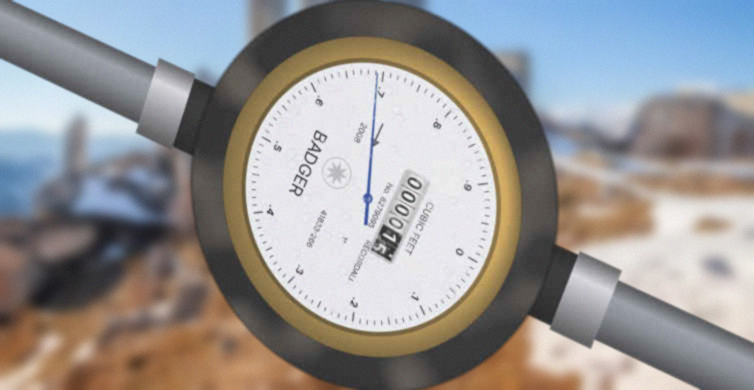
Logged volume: **14.69** ft³
